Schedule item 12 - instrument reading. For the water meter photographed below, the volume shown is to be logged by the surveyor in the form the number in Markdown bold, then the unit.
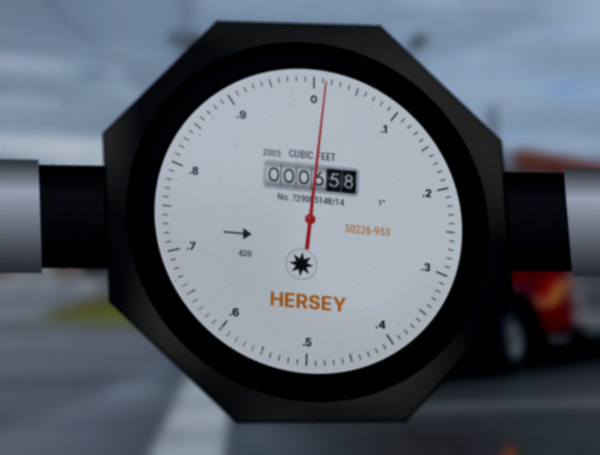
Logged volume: **658.01** ft³
